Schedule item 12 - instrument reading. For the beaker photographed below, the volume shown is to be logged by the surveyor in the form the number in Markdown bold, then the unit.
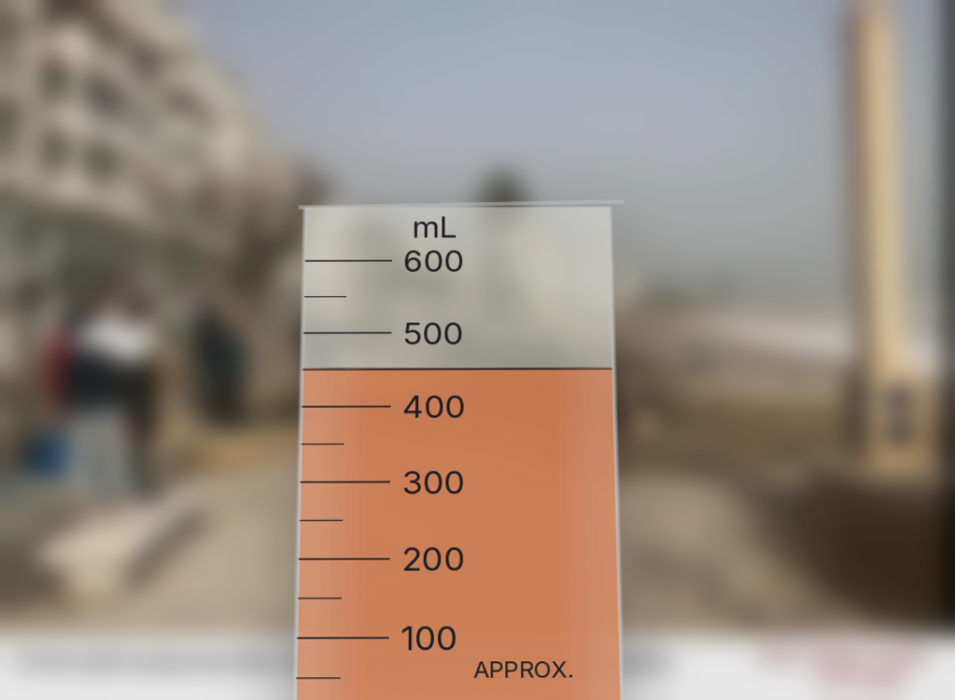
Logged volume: **450** mL
